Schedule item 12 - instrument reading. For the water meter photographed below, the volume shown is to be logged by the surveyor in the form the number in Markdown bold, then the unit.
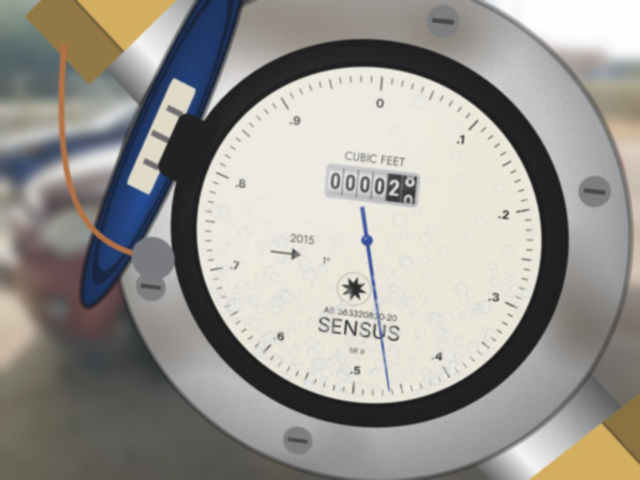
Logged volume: **28.46** ft³
